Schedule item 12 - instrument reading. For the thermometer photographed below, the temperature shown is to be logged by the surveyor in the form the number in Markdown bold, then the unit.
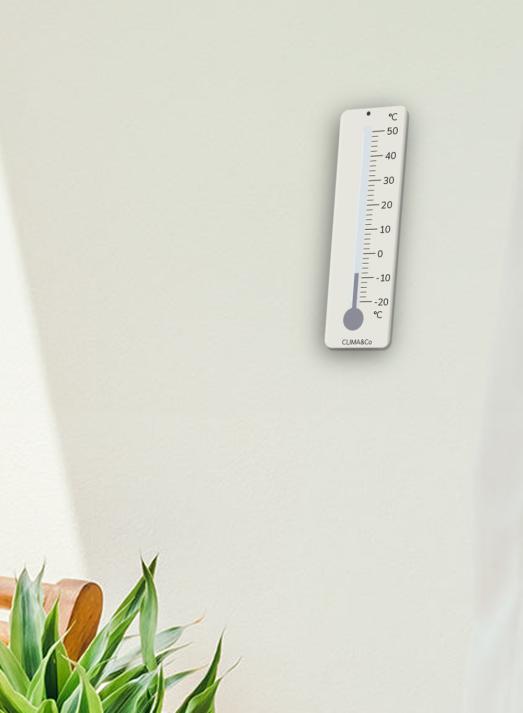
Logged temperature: **-8** °C
